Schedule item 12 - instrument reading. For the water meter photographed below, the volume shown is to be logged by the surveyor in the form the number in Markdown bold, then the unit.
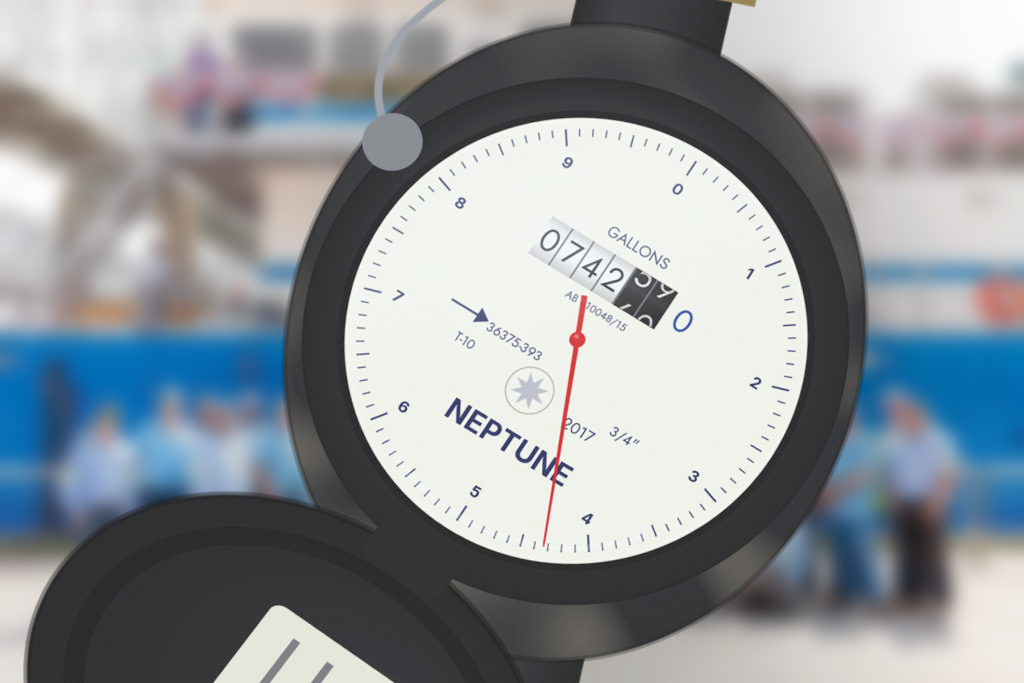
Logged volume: **742594.3** gal
